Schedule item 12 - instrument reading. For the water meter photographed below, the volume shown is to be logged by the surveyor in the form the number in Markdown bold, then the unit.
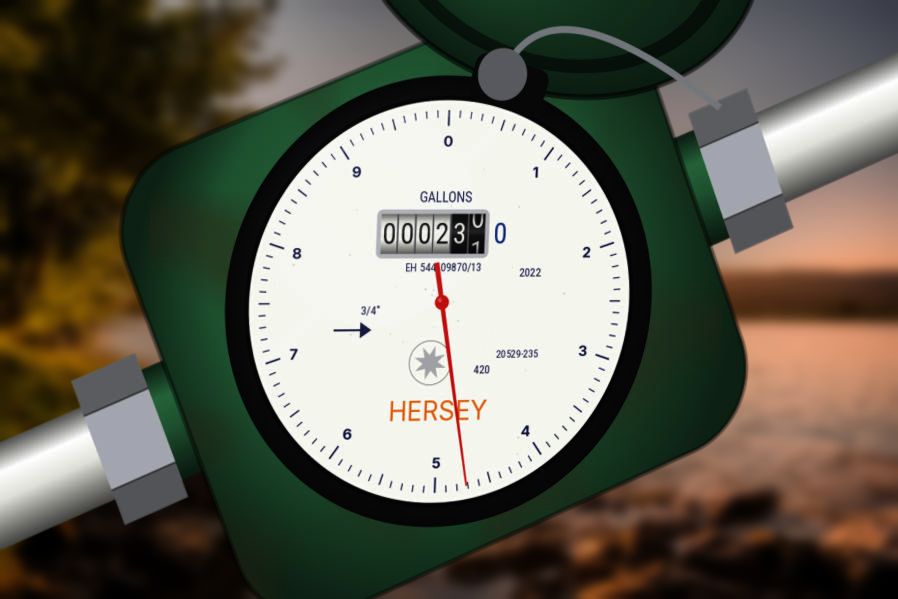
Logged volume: **2304.7** gal
